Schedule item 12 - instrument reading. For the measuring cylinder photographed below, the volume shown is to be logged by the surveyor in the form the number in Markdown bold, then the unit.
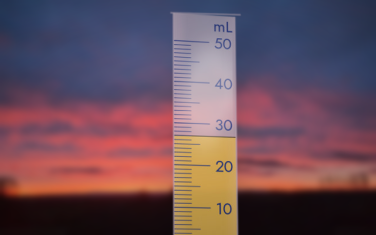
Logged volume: **27** mL
